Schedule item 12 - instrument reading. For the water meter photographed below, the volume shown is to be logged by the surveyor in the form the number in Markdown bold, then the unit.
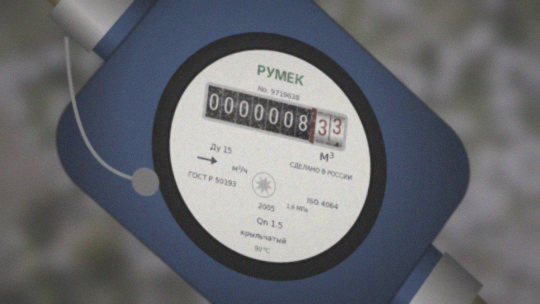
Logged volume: **8.33** m³
